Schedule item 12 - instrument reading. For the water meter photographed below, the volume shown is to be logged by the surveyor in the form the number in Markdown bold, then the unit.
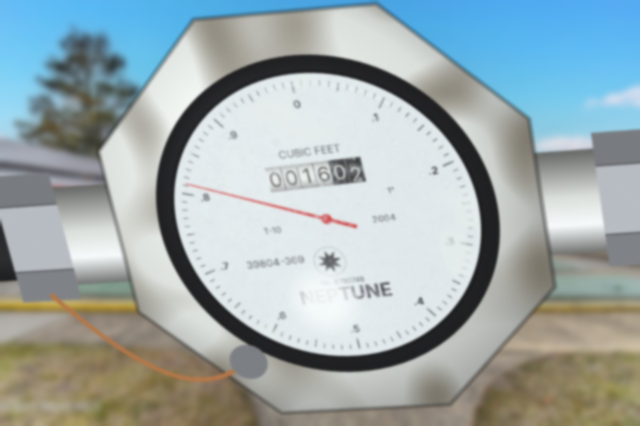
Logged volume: **1601.81** ft³
